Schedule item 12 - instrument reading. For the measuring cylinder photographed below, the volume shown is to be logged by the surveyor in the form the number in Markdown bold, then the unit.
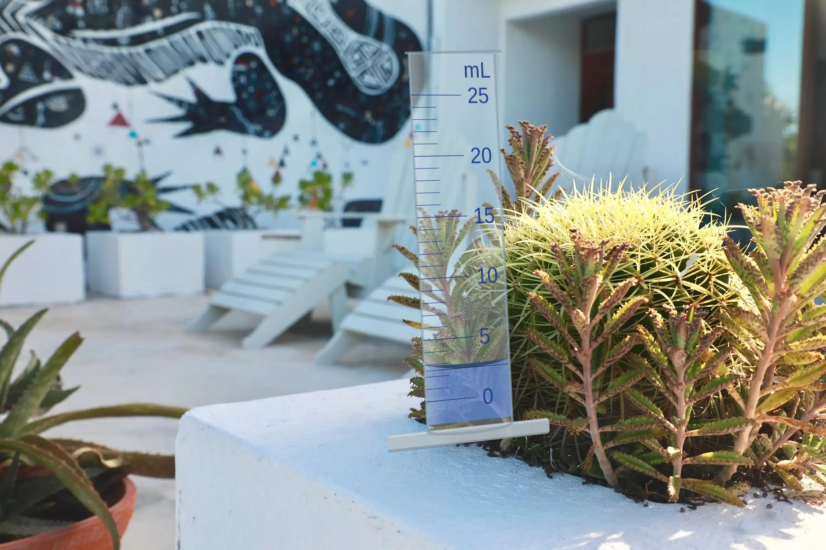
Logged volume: **2.5** mL
